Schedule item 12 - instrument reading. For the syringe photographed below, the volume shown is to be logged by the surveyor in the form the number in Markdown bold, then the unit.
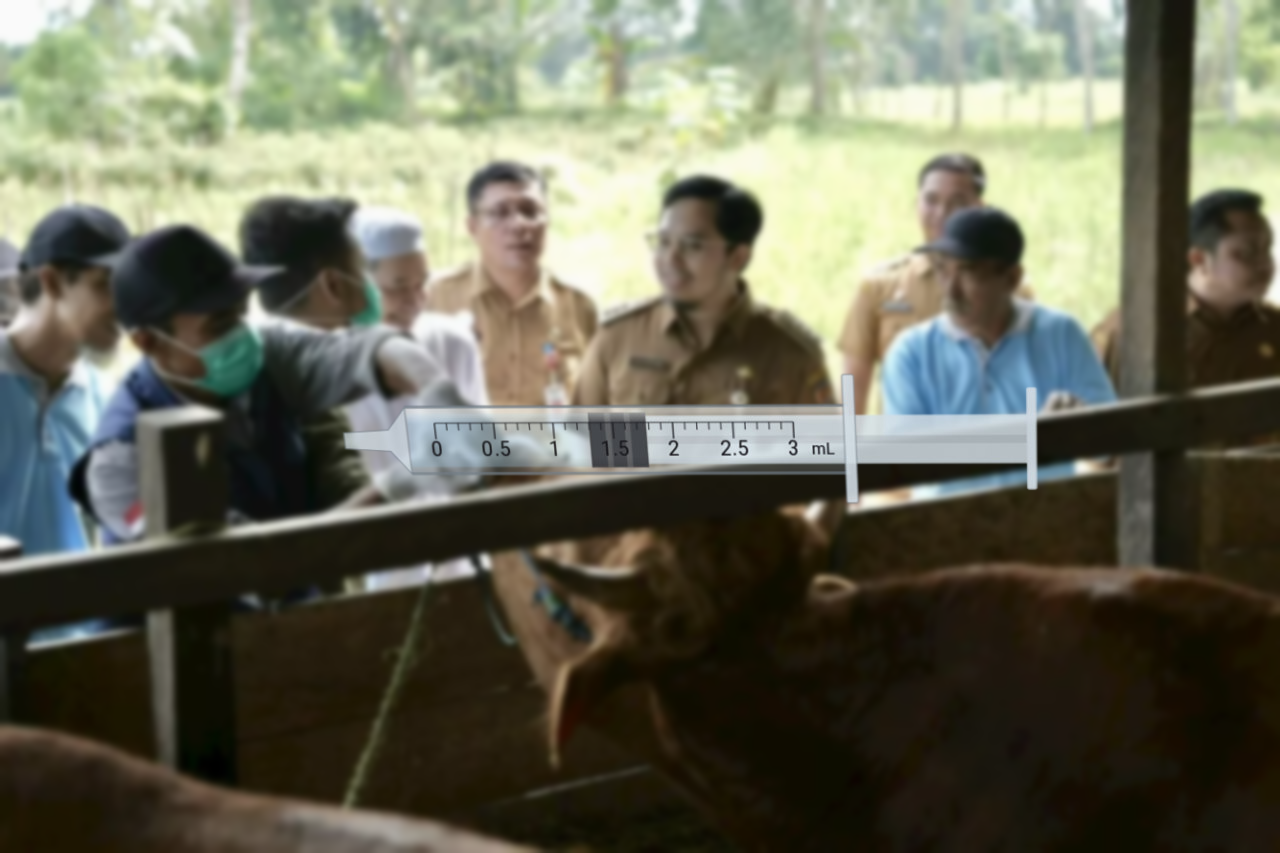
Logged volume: **1.3** mL
